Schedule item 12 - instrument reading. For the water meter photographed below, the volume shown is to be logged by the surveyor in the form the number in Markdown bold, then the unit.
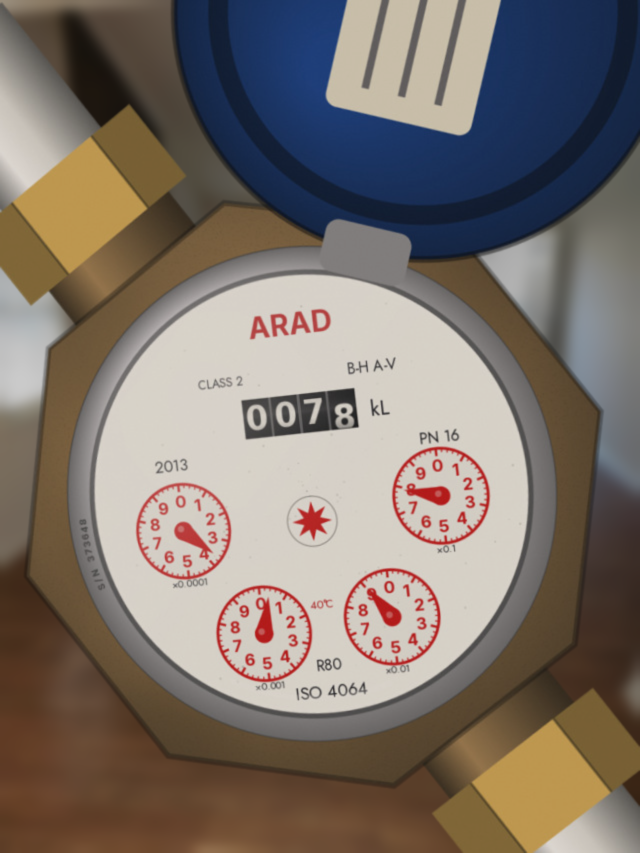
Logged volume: **77.7903** kL
